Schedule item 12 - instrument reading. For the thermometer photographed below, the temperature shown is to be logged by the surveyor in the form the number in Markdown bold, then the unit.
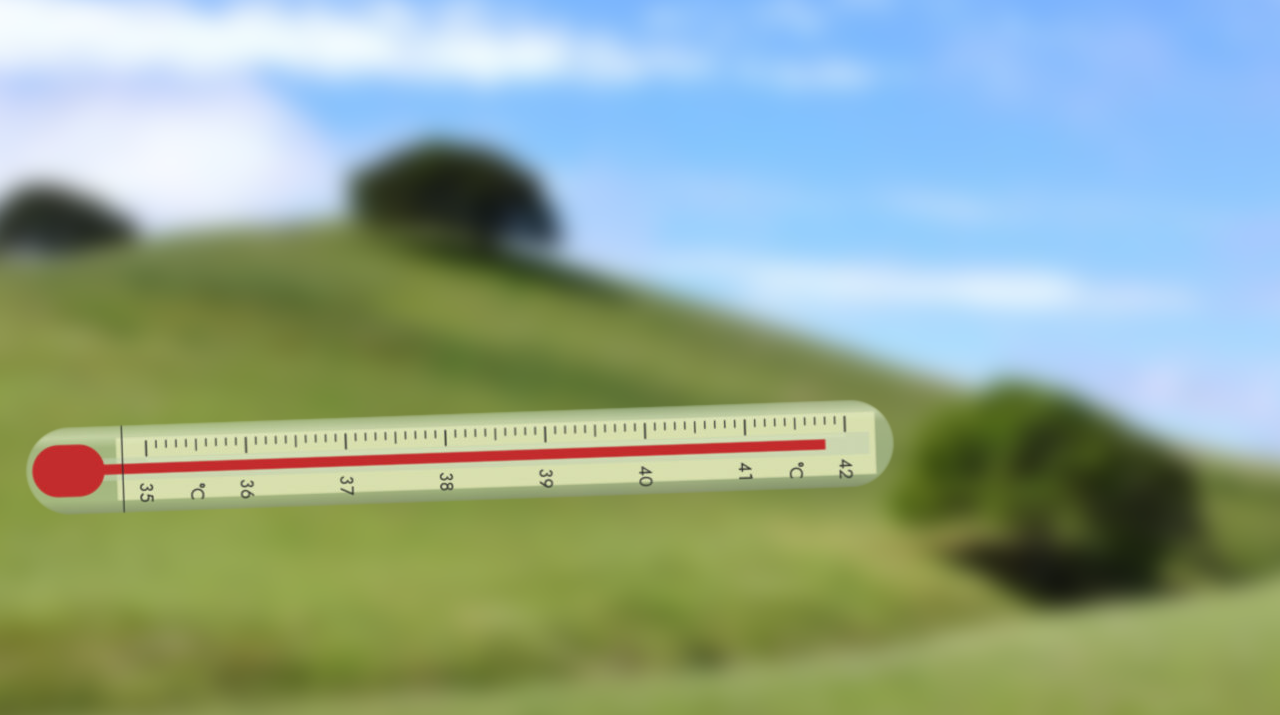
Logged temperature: **41.8** °C
